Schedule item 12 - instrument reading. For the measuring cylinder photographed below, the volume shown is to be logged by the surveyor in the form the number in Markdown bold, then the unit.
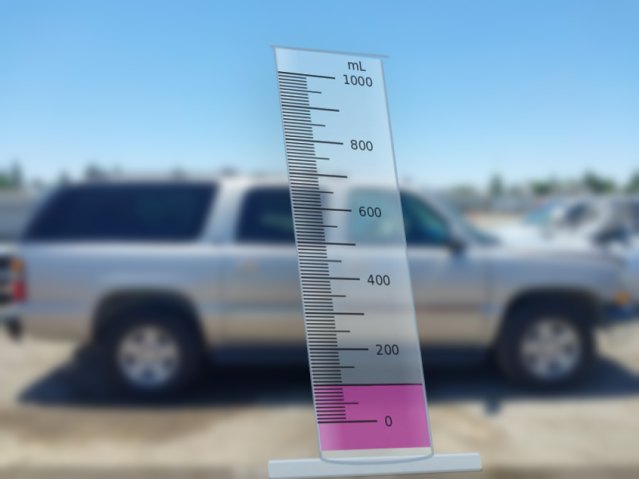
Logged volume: **100** mL
